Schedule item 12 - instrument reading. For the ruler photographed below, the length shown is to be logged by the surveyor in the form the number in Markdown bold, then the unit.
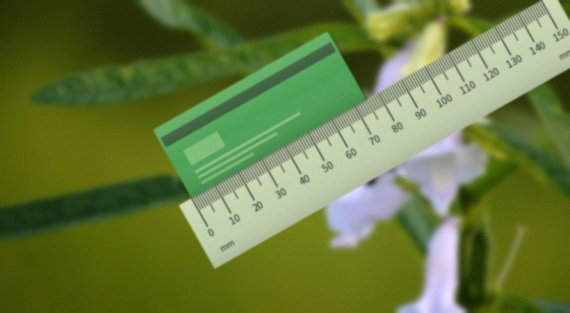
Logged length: **75** mm
